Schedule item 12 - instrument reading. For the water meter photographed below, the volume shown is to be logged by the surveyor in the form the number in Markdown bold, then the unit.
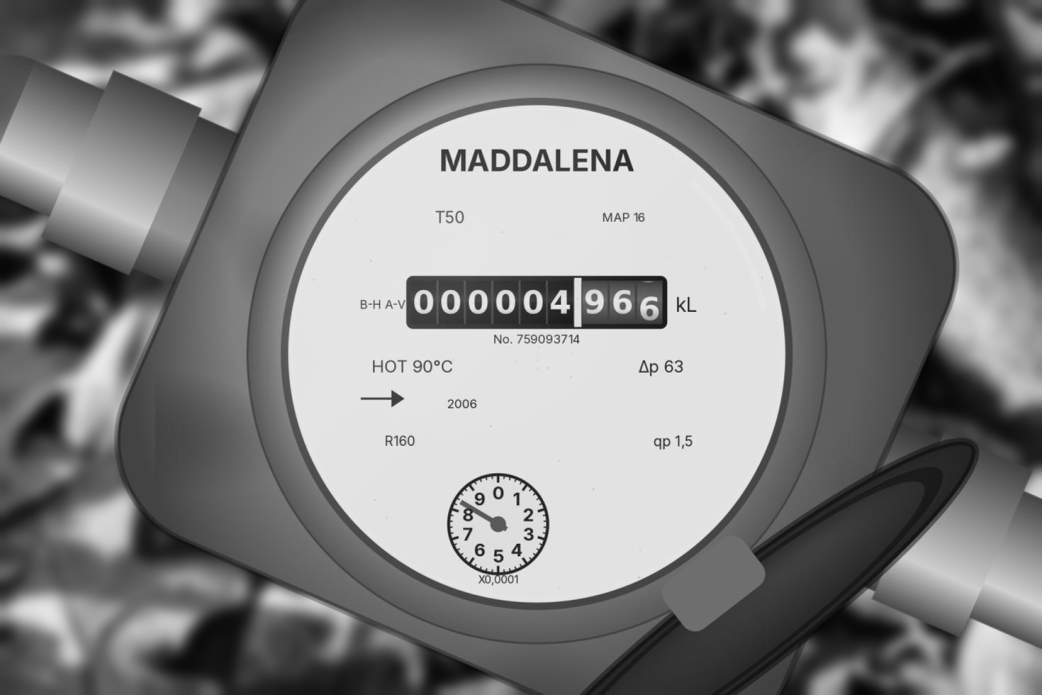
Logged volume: **4.9658** kL
